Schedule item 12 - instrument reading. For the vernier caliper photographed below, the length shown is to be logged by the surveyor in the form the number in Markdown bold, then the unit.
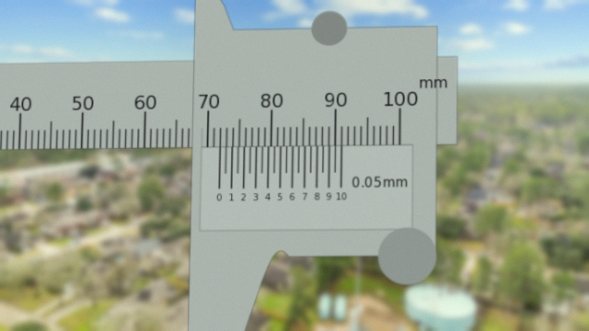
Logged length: **72.0** mm
